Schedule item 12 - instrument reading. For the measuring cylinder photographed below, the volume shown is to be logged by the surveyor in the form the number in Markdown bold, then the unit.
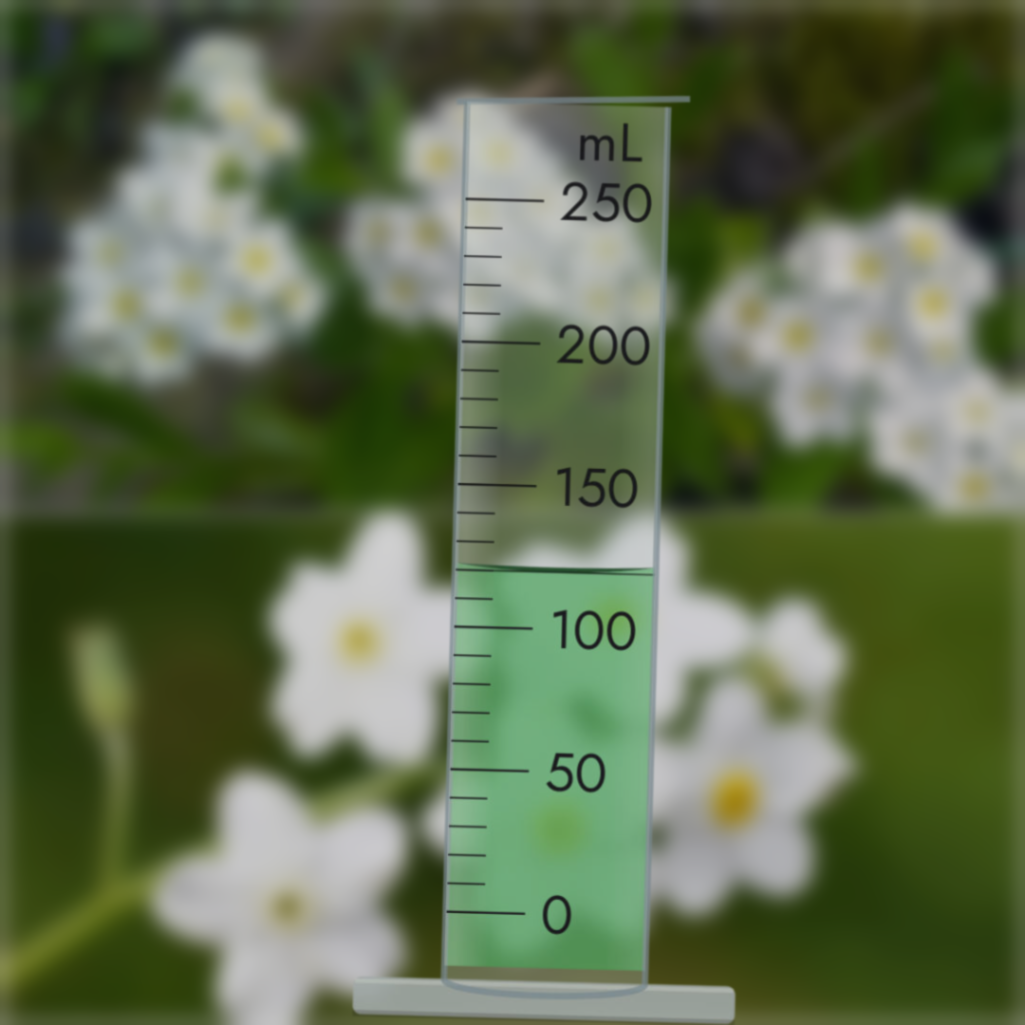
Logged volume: **120** mL
